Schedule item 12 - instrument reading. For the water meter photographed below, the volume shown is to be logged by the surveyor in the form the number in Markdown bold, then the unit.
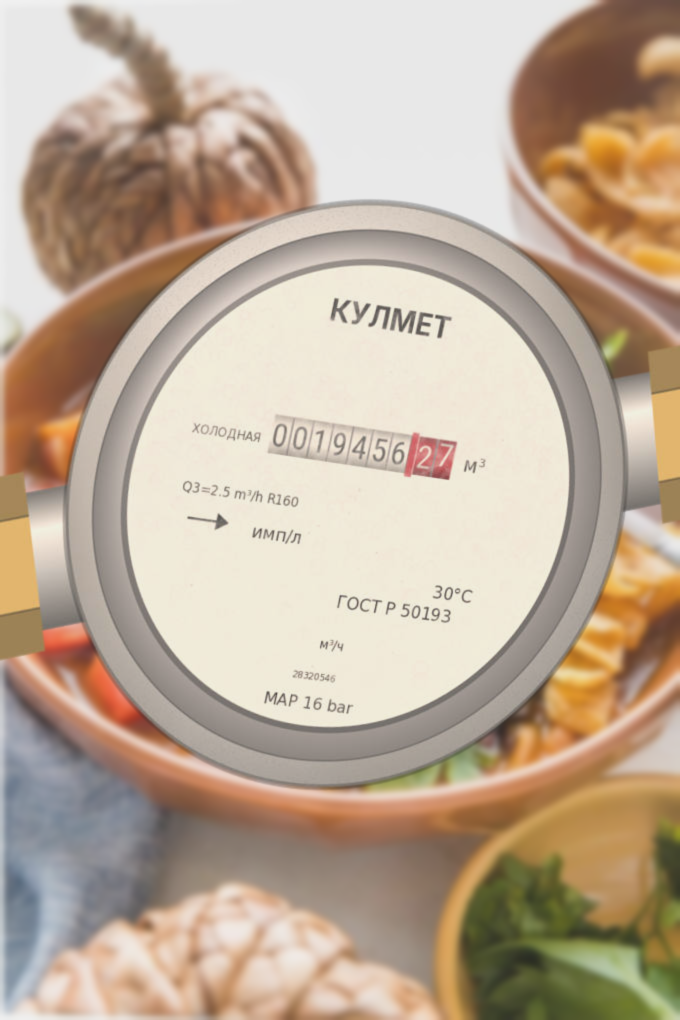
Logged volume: **19456.27** m³
